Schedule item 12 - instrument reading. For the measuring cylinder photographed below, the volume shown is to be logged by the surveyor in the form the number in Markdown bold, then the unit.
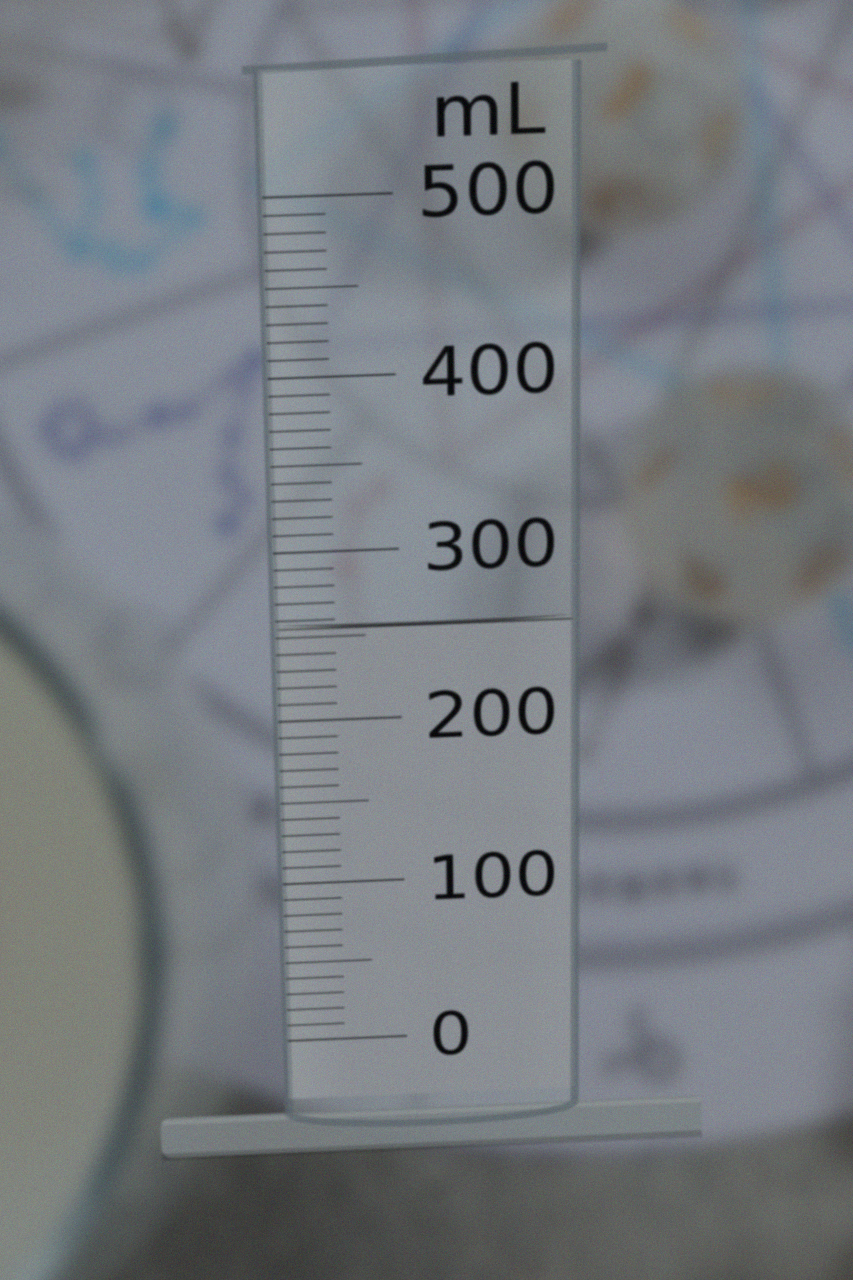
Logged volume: **255** mL
